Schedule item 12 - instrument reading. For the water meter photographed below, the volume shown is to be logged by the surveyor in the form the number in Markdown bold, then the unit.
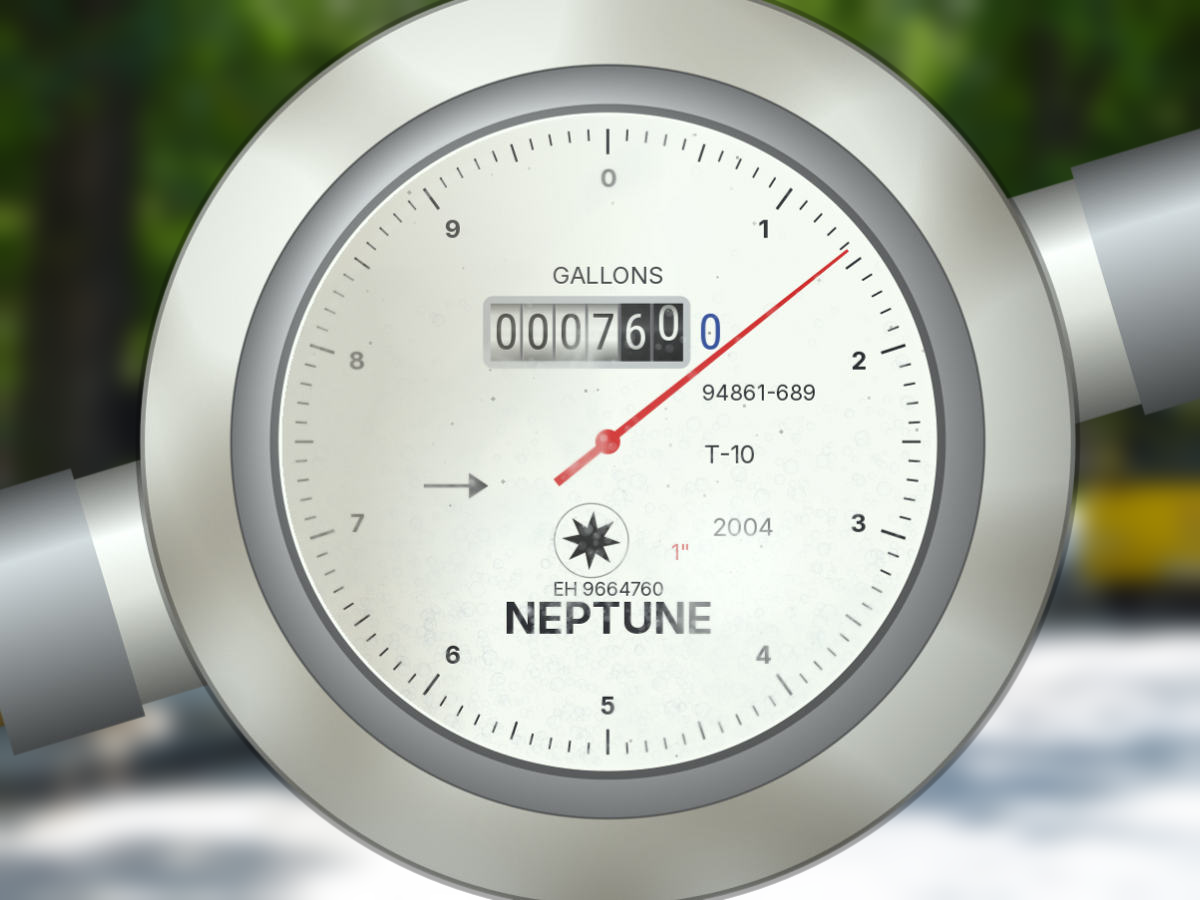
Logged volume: **7601.4** gal
